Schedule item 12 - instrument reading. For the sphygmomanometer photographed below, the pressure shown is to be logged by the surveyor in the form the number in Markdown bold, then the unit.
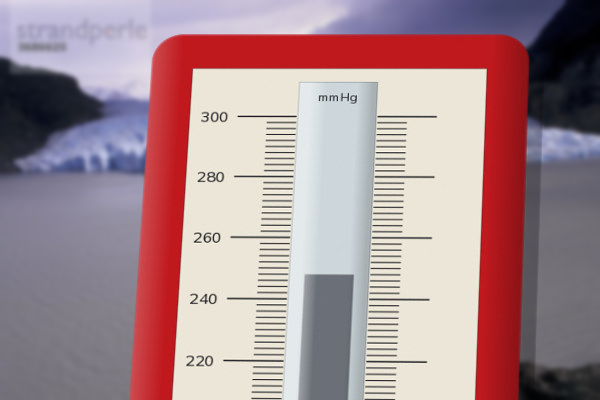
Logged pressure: **248** mmHg
